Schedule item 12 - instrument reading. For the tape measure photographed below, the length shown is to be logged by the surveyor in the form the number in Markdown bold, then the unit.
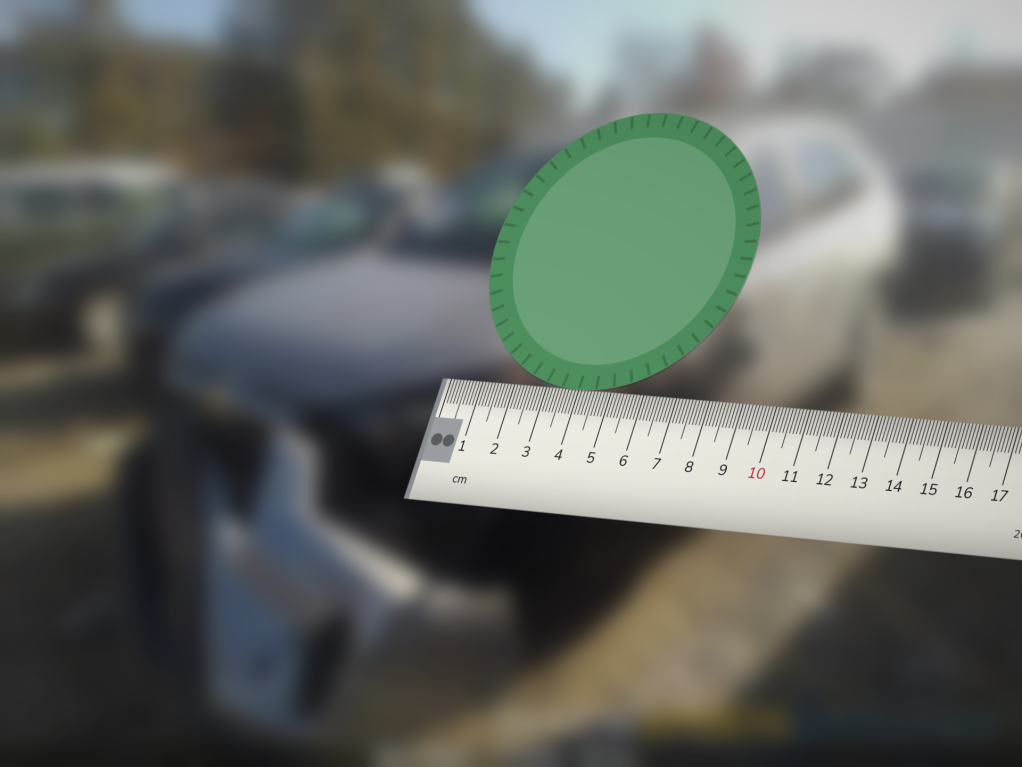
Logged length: **8** cm
